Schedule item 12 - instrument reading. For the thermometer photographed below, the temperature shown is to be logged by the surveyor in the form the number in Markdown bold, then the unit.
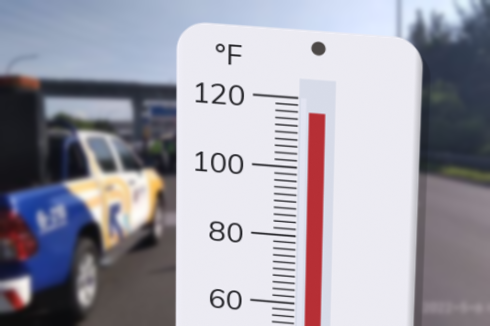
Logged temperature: **116** °F
